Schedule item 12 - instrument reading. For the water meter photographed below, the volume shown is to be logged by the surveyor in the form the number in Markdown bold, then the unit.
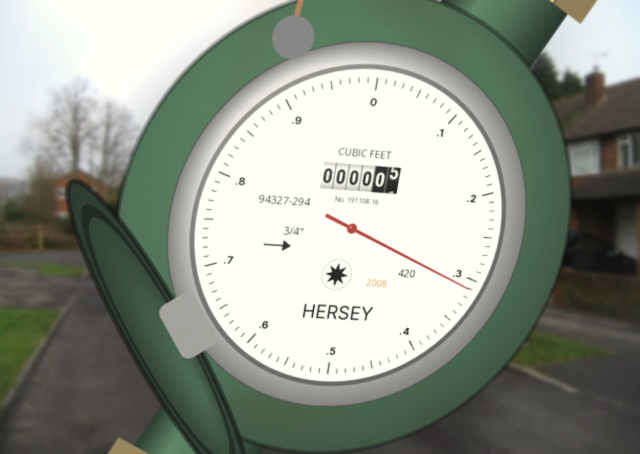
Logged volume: **5.31** ft³
